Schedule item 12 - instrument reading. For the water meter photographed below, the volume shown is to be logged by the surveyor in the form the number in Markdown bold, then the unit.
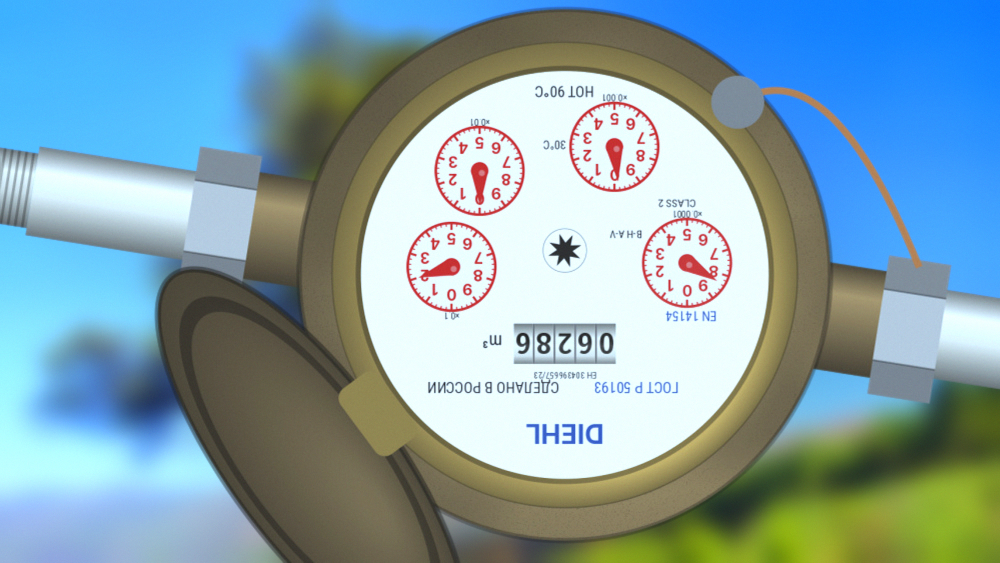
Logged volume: **6286.1998** m³
